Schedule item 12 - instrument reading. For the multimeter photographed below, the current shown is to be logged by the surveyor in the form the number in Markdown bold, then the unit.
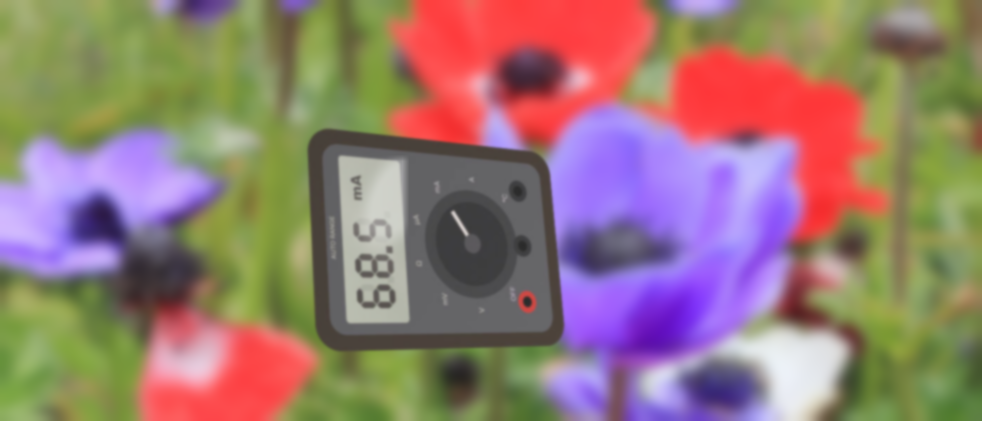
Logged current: **68.5** mA
